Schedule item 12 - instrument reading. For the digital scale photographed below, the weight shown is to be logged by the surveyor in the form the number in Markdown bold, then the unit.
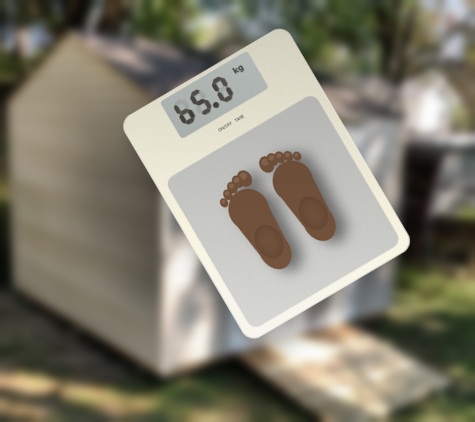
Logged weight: **65.0** kg
